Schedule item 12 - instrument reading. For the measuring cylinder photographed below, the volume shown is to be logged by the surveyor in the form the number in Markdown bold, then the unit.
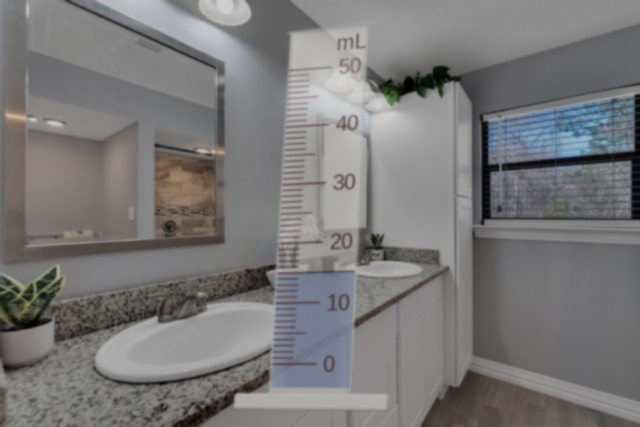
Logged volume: **15** mL
